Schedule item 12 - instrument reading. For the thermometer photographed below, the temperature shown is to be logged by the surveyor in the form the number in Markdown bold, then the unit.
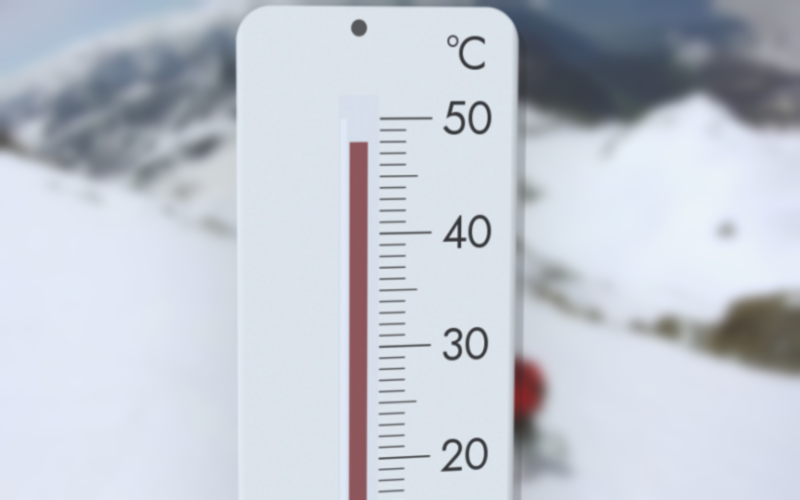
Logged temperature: **48** °C
